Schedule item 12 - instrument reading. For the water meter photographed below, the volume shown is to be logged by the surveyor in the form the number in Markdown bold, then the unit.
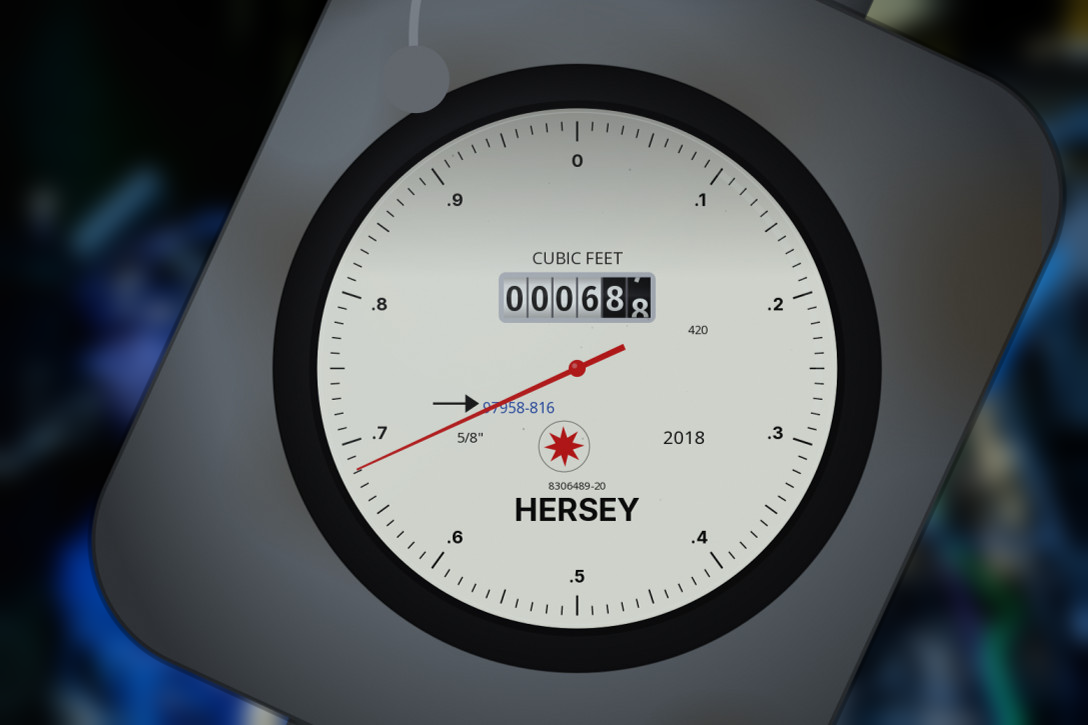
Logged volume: **687.68** ft³
